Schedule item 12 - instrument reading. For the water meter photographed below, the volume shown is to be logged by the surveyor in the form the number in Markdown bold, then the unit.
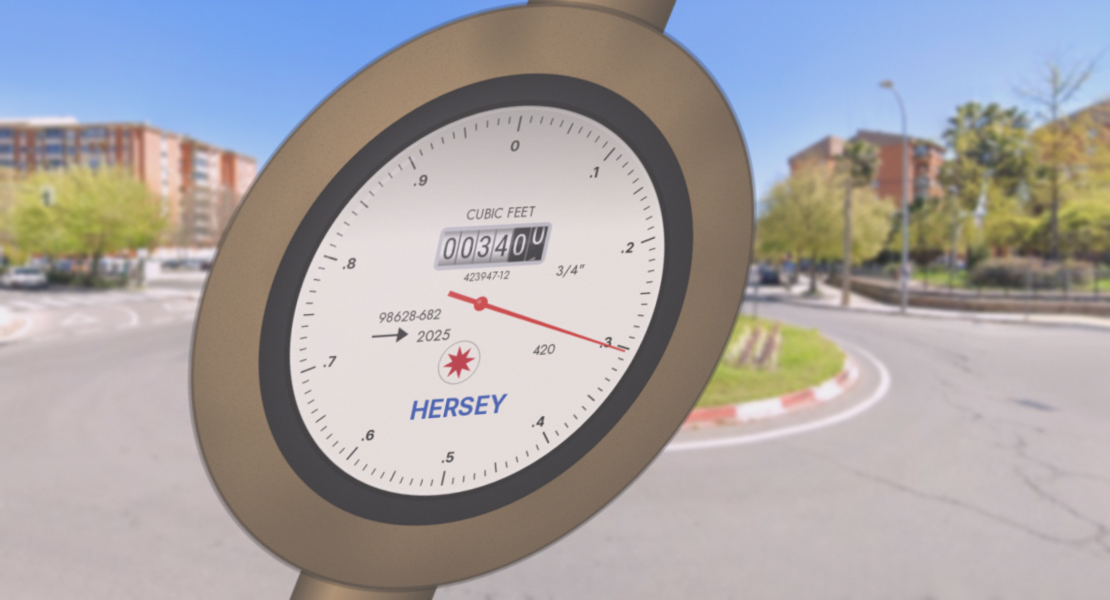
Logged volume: **3400.30** ft³
